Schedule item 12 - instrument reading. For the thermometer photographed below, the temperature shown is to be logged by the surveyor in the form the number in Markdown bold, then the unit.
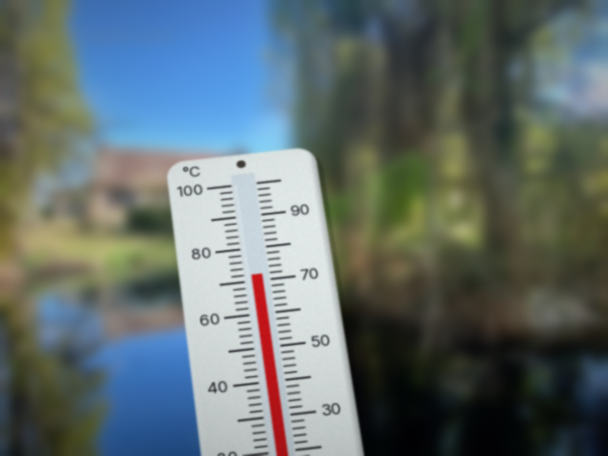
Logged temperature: **72** °C
